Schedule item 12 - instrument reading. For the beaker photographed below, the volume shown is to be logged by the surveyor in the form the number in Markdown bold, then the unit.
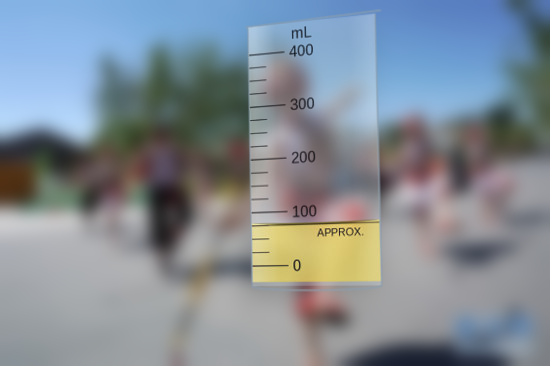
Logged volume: **75** mL
